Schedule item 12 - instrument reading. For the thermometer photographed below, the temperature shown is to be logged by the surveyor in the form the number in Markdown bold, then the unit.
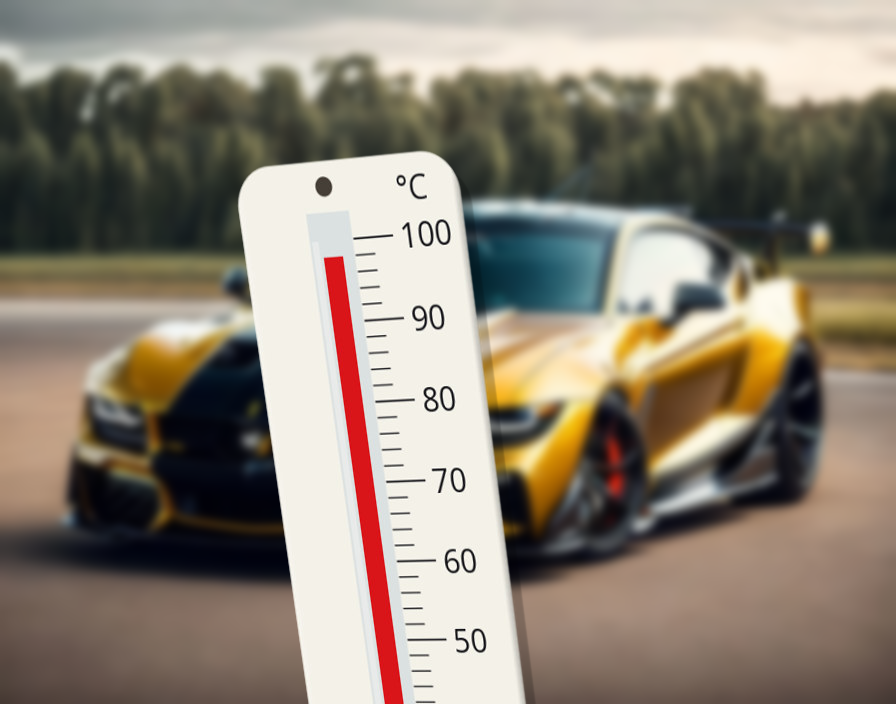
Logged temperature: **98** °C
